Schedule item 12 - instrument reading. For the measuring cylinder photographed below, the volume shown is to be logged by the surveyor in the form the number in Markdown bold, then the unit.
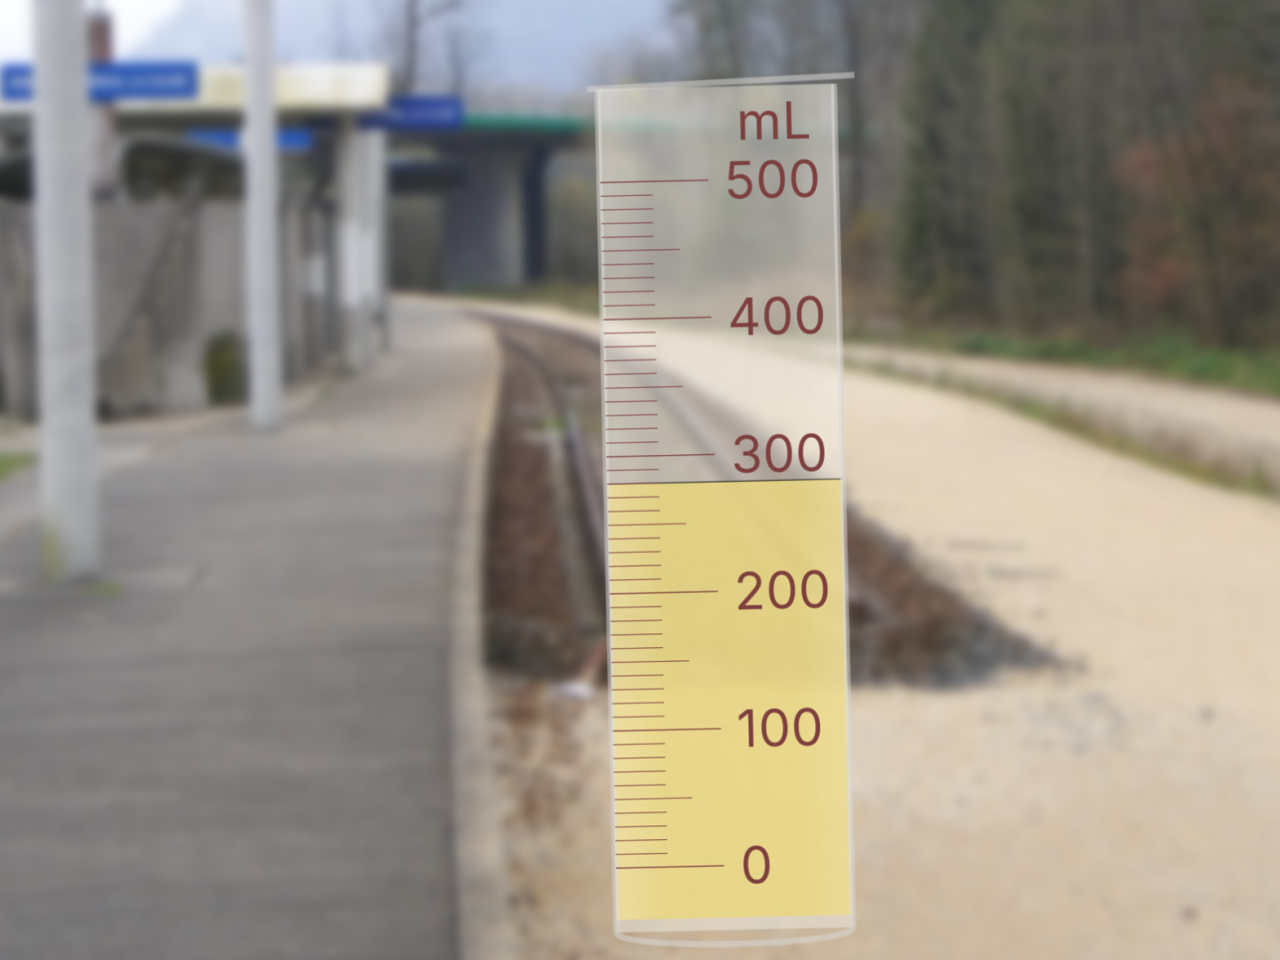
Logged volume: **280** mL
